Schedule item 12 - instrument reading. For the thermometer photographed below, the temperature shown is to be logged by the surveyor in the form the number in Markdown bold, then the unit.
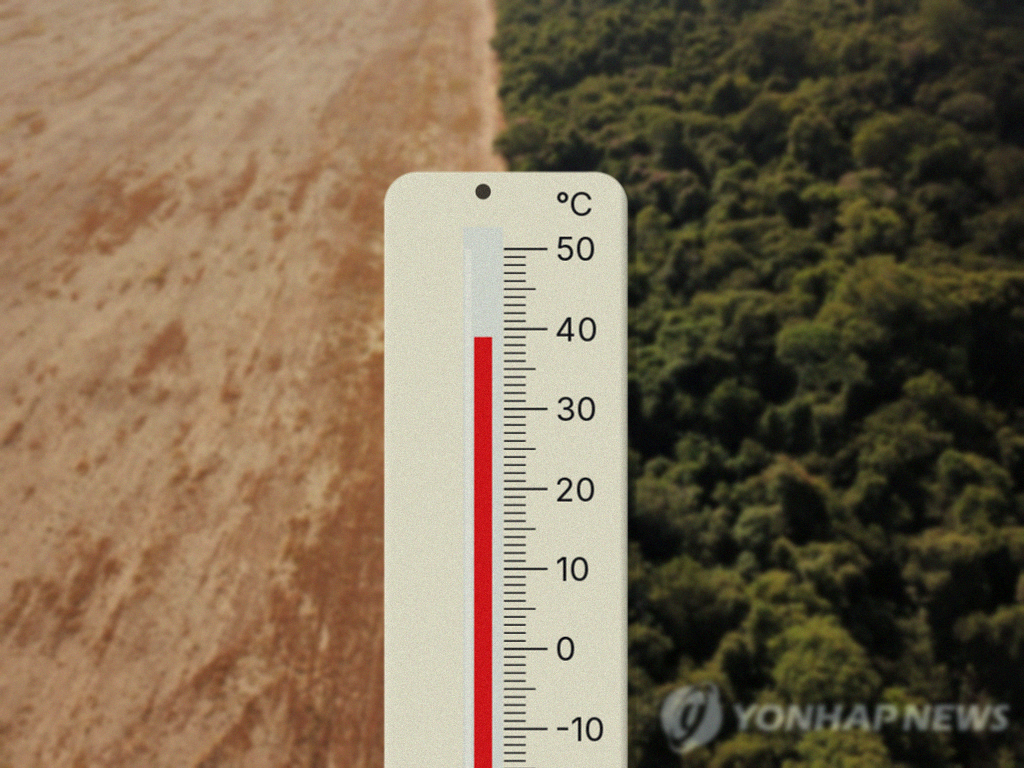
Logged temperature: **39** °C
